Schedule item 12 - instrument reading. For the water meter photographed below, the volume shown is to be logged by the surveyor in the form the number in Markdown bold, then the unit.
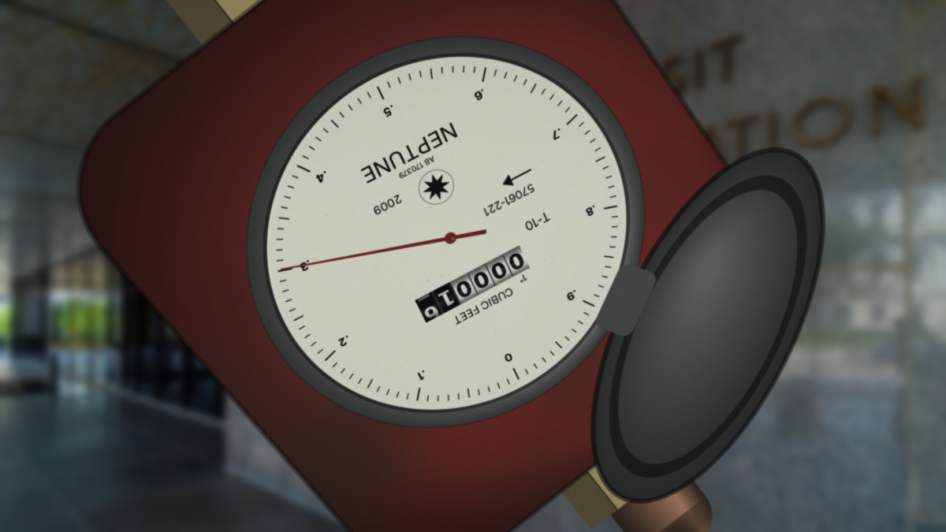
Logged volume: **16.30** ft³
